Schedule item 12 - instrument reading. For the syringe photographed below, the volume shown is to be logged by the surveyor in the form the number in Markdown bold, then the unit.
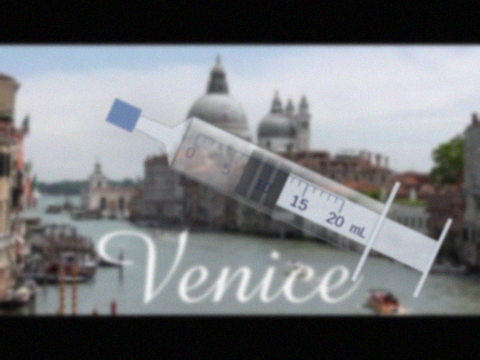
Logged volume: **7** mL
